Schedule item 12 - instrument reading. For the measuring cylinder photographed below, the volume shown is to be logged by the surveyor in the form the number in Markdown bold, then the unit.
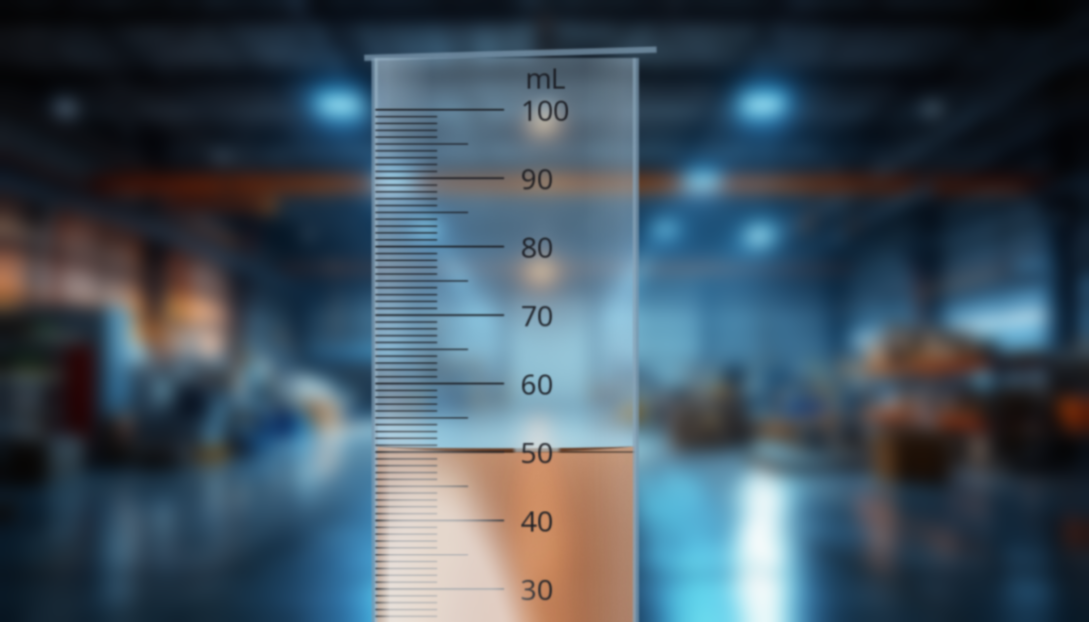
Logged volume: **50** mL
